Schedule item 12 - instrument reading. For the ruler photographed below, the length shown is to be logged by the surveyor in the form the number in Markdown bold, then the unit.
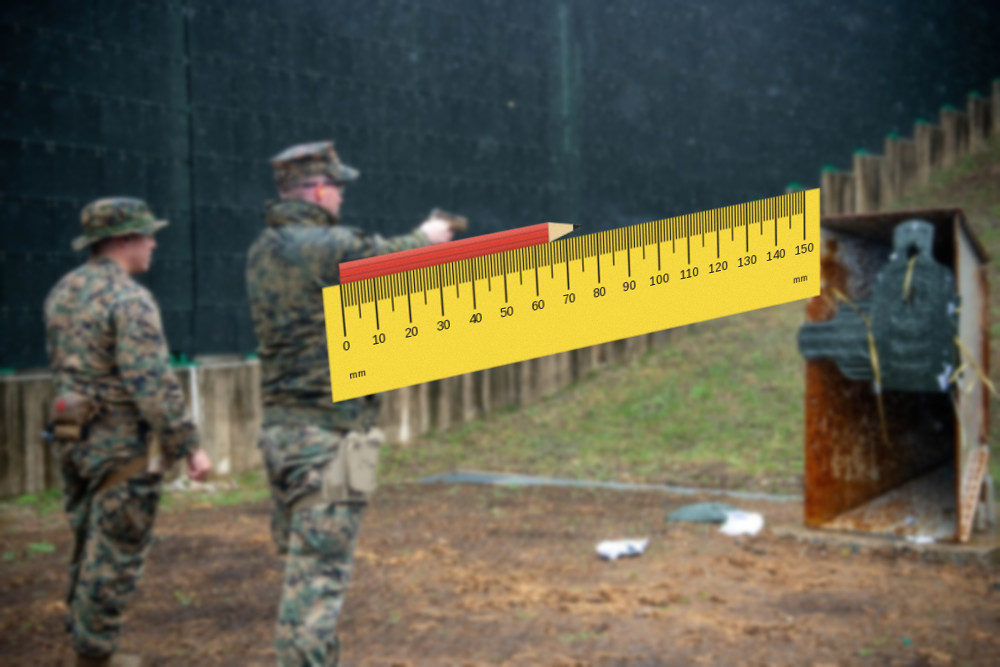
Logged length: **75** mm
